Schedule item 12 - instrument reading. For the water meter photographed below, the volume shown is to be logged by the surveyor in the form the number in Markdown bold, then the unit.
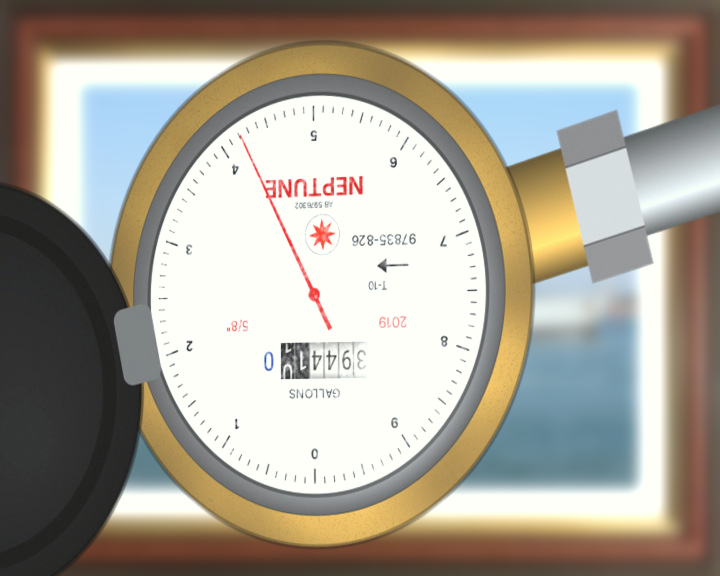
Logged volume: **3944104.2** gal
